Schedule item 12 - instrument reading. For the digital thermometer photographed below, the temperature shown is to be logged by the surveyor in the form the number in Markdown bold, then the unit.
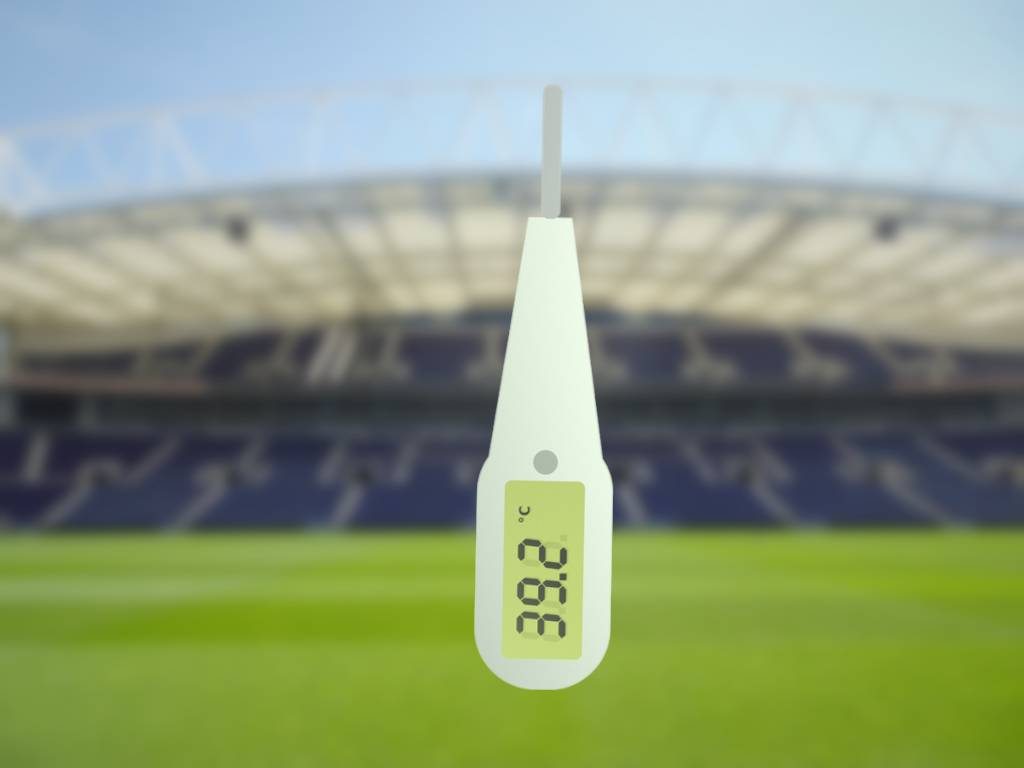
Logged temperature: **39.2** °C
